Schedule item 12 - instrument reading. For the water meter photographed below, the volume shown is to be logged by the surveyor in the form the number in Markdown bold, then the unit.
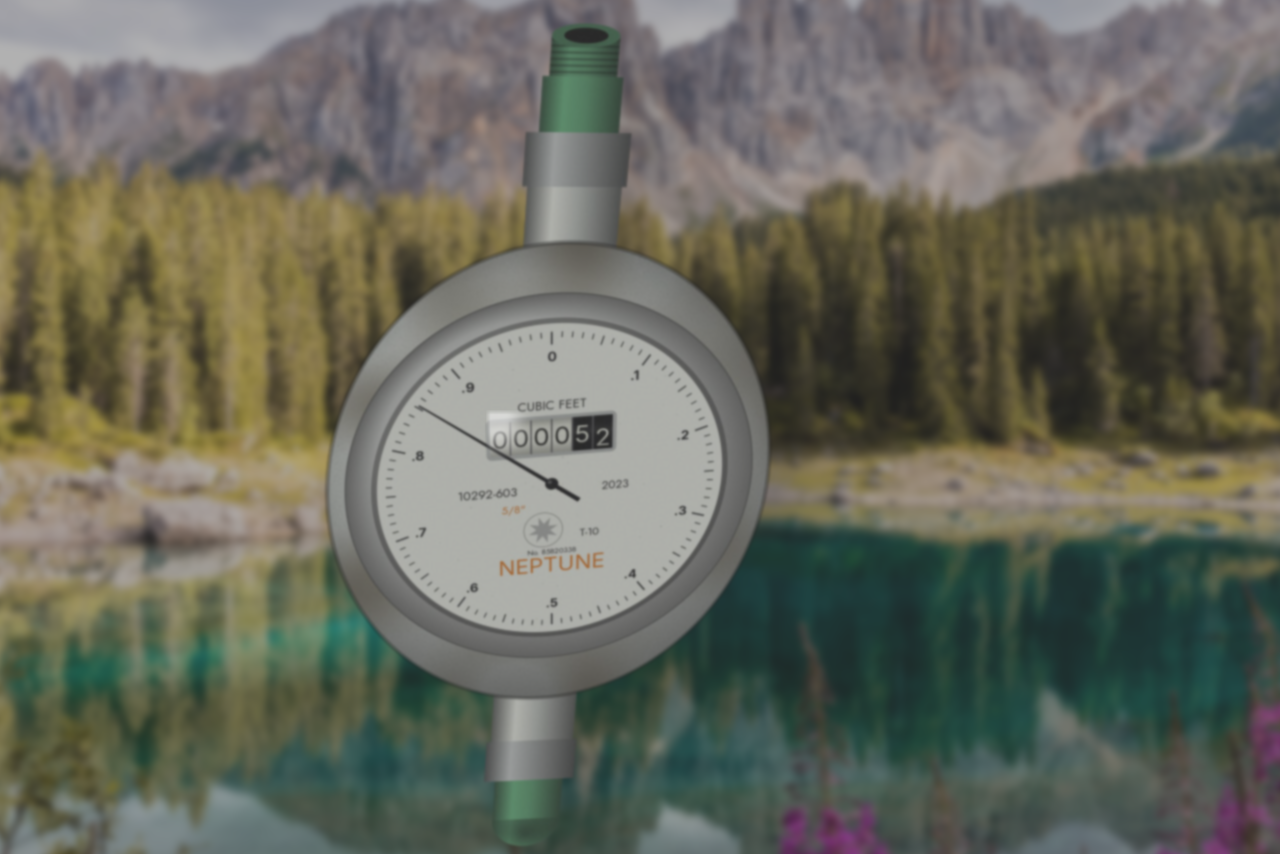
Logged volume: **51.85** ft³
